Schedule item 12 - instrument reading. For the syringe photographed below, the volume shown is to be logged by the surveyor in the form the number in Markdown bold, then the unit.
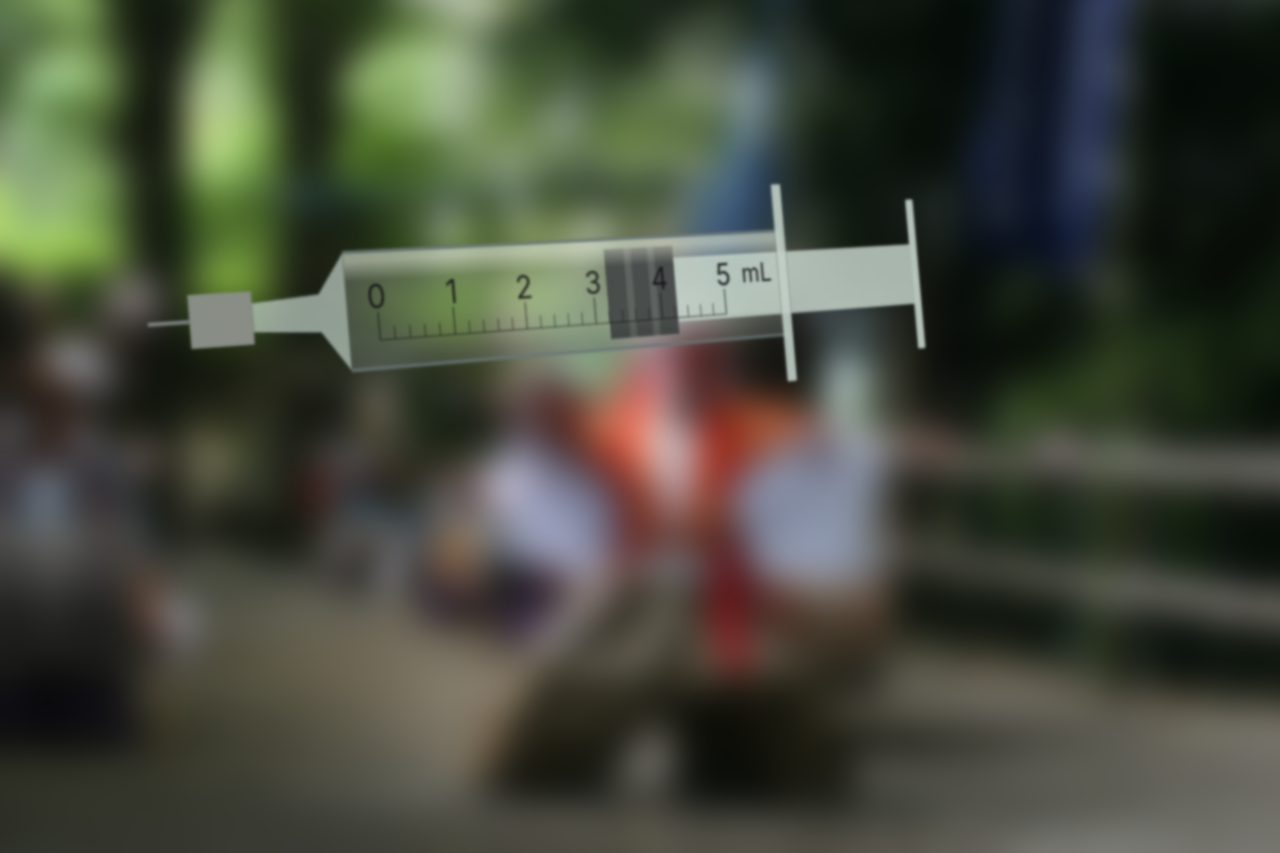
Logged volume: **3.2** mL
